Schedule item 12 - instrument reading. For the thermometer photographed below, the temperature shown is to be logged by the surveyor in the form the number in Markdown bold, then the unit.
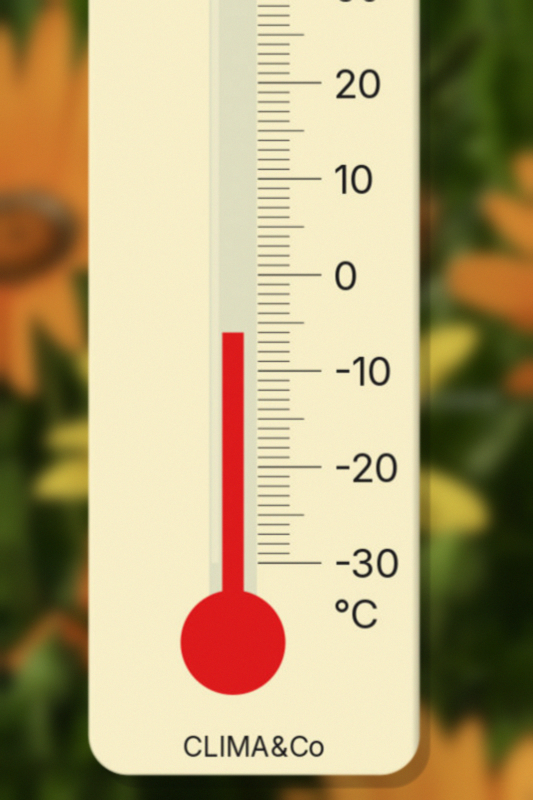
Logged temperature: **-6** °C
